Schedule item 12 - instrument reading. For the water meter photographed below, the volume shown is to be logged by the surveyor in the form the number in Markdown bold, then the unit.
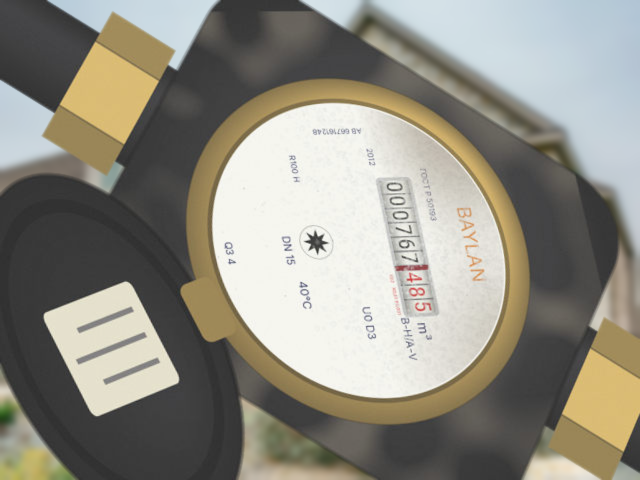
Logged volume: **767.485** m³
